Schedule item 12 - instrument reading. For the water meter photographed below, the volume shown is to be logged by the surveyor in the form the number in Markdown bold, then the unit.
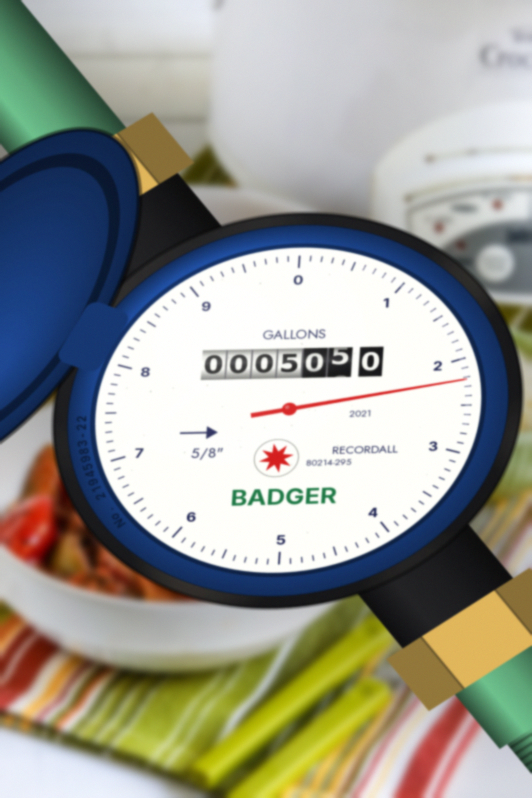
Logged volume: **5052.2** gal
